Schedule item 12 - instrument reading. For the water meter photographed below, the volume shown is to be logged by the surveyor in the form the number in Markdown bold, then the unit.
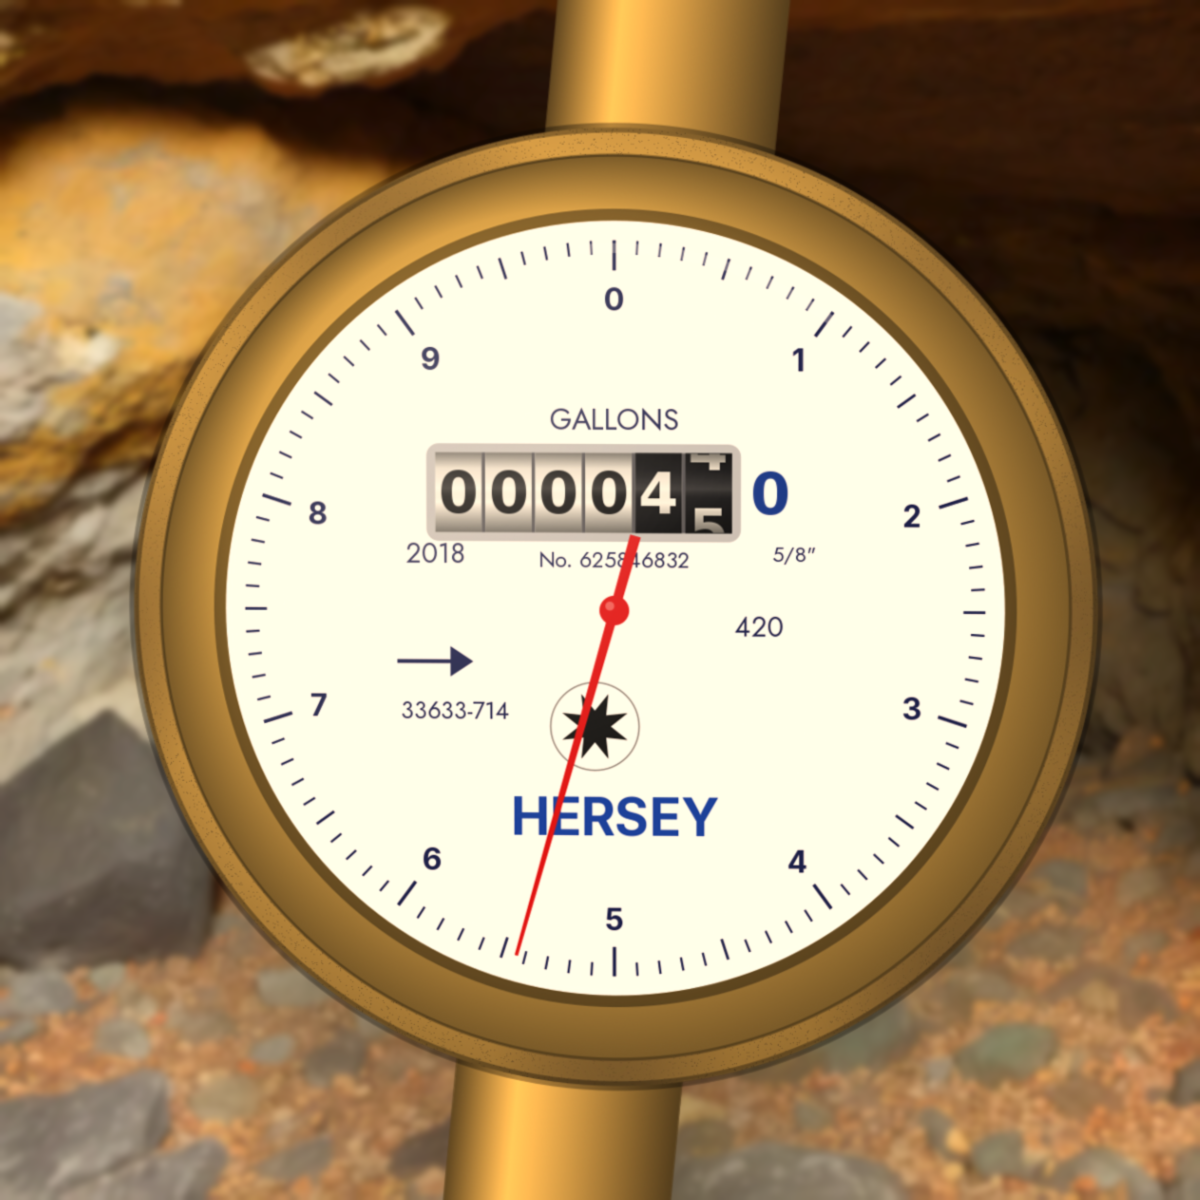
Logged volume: **445.4** gal
